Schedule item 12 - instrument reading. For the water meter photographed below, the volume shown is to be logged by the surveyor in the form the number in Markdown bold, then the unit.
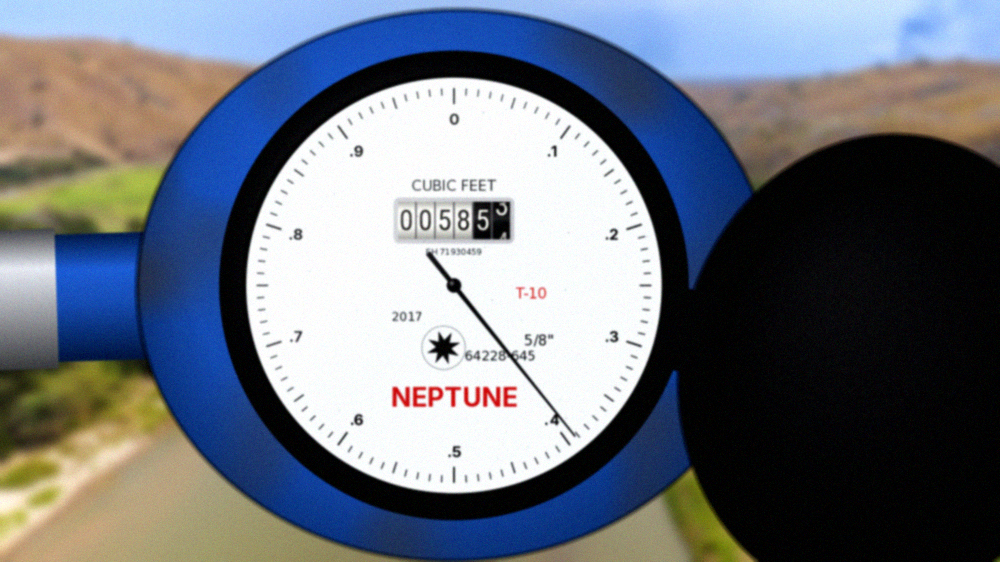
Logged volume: **5853.39** ft³
